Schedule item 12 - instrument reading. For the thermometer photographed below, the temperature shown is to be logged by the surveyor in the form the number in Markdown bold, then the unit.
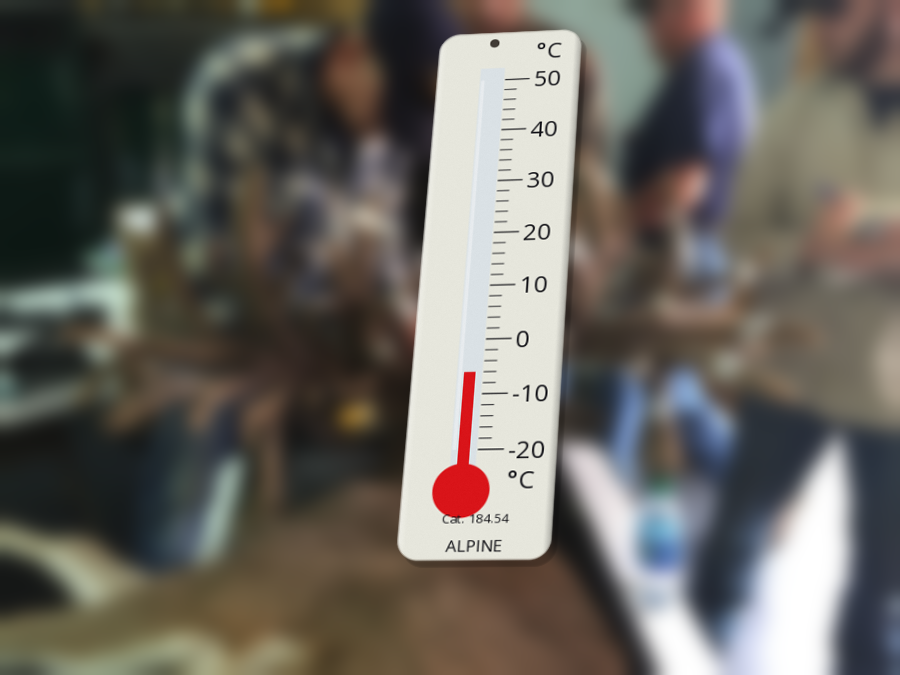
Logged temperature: **-6** °C
